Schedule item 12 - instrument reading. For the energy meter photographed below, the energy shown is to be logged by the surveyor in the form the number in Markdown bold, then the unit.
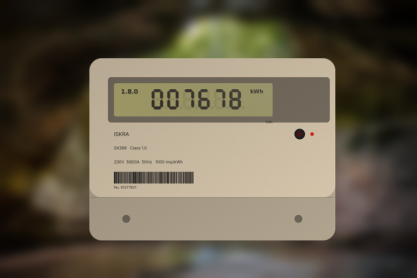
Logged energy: **7678** kWh
